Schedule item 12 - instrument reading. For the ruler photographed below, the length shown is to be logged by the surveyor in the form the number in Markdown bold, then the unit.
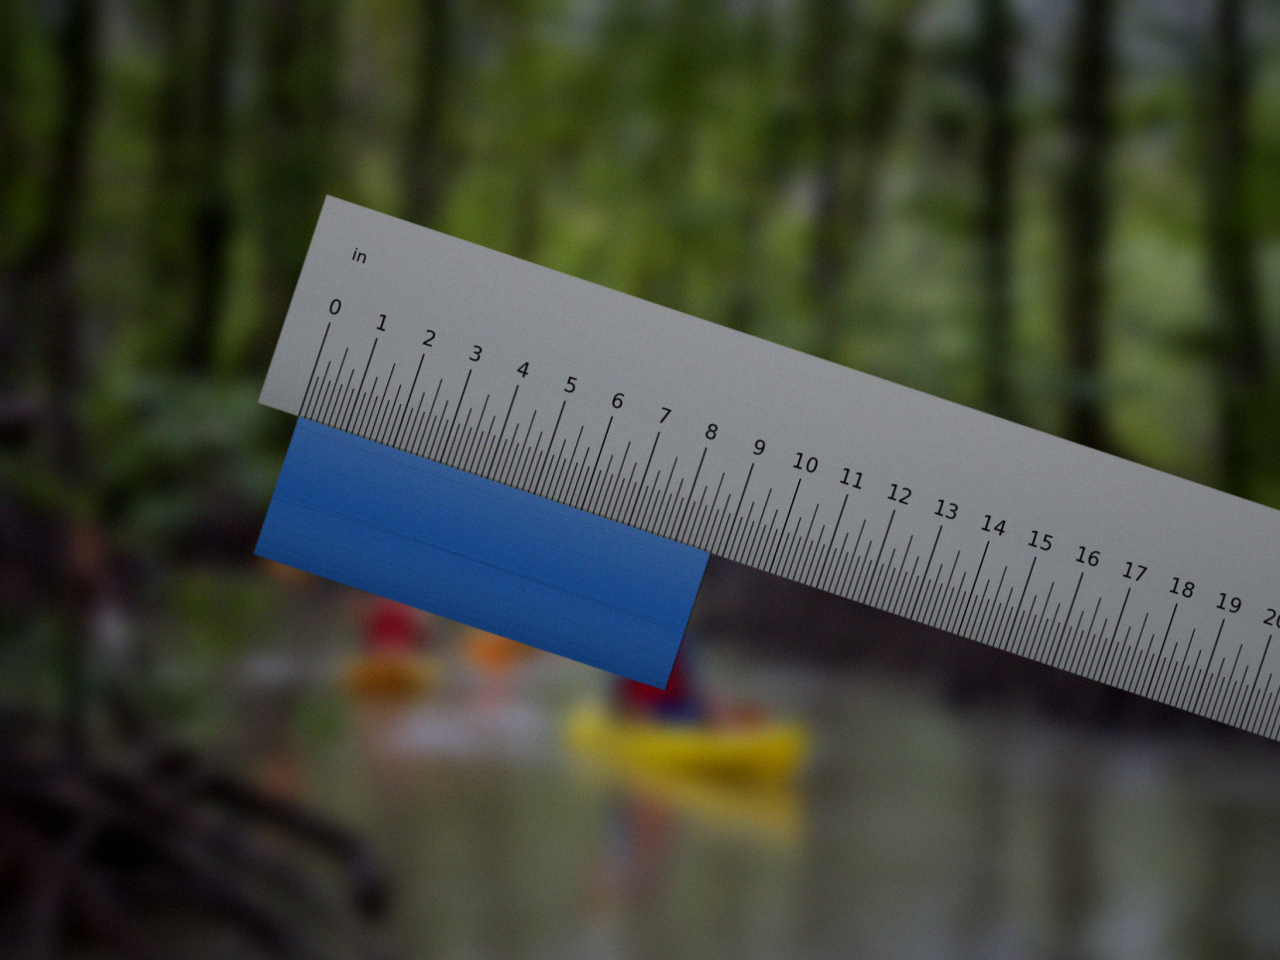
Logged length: **8.75** in
